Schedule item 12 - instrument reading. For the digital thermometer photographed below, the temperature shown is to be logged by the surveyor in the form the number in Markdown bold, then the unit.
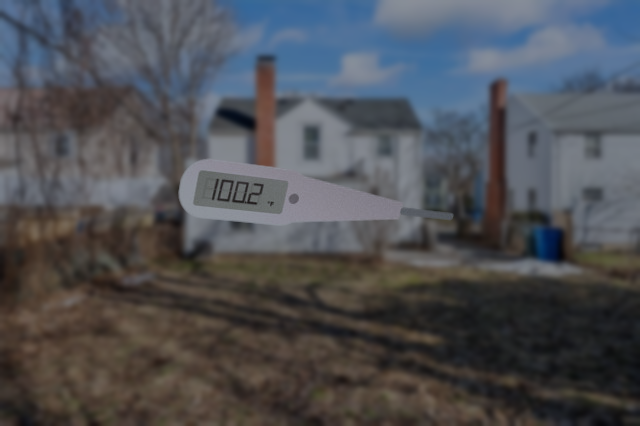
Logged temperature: **100.2** °F
